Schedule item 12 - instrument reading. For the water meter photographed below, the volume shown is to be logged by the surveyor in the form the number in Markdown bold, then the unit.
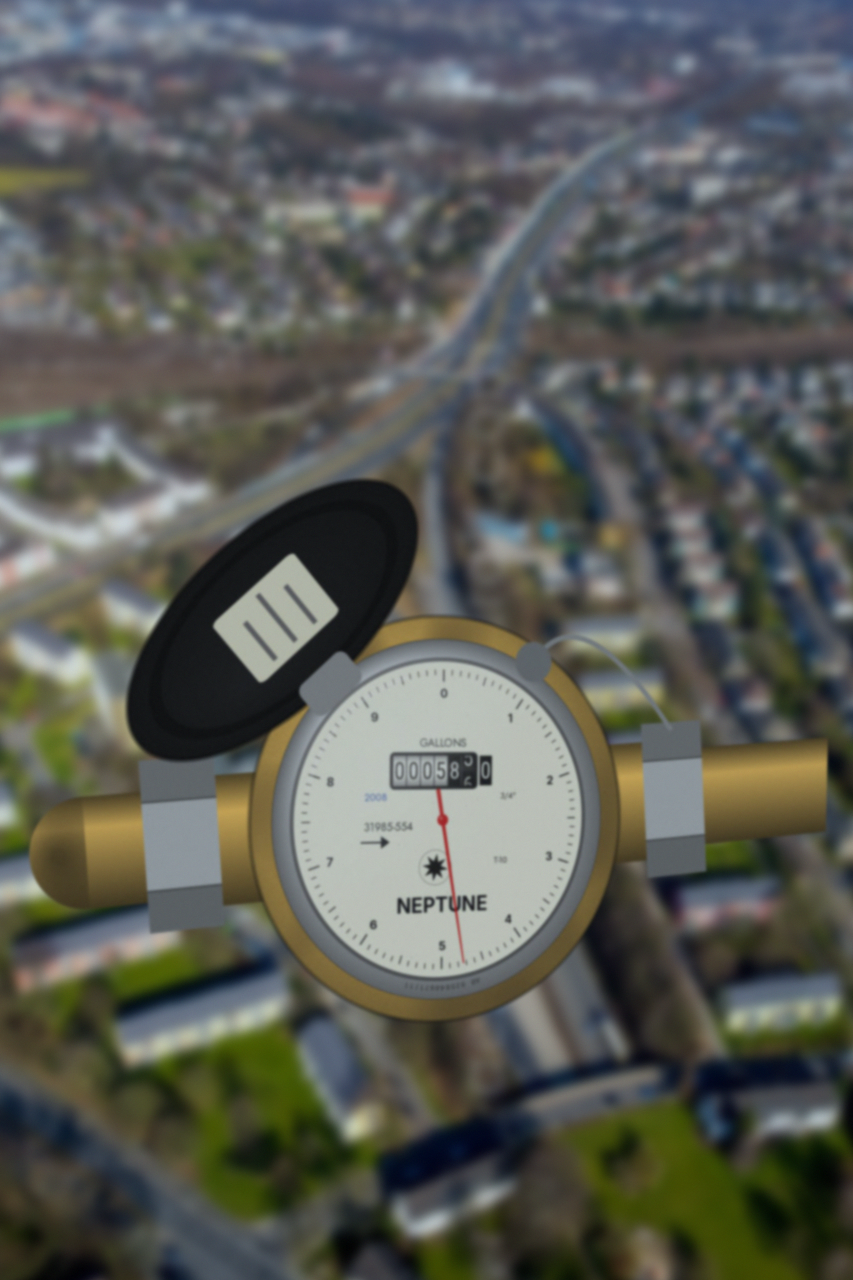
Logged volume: **5854.7** gal
